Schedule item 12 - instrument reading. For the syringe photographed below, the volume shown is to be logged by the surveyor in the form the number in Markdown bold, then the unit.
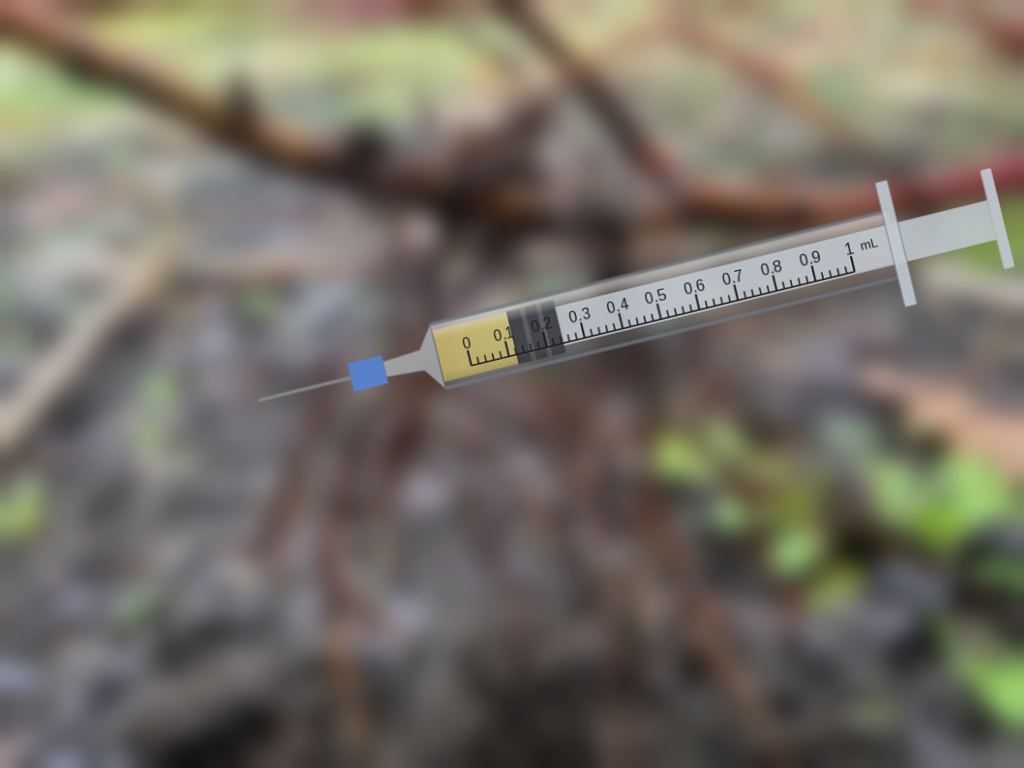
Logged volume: **0.12** mL
